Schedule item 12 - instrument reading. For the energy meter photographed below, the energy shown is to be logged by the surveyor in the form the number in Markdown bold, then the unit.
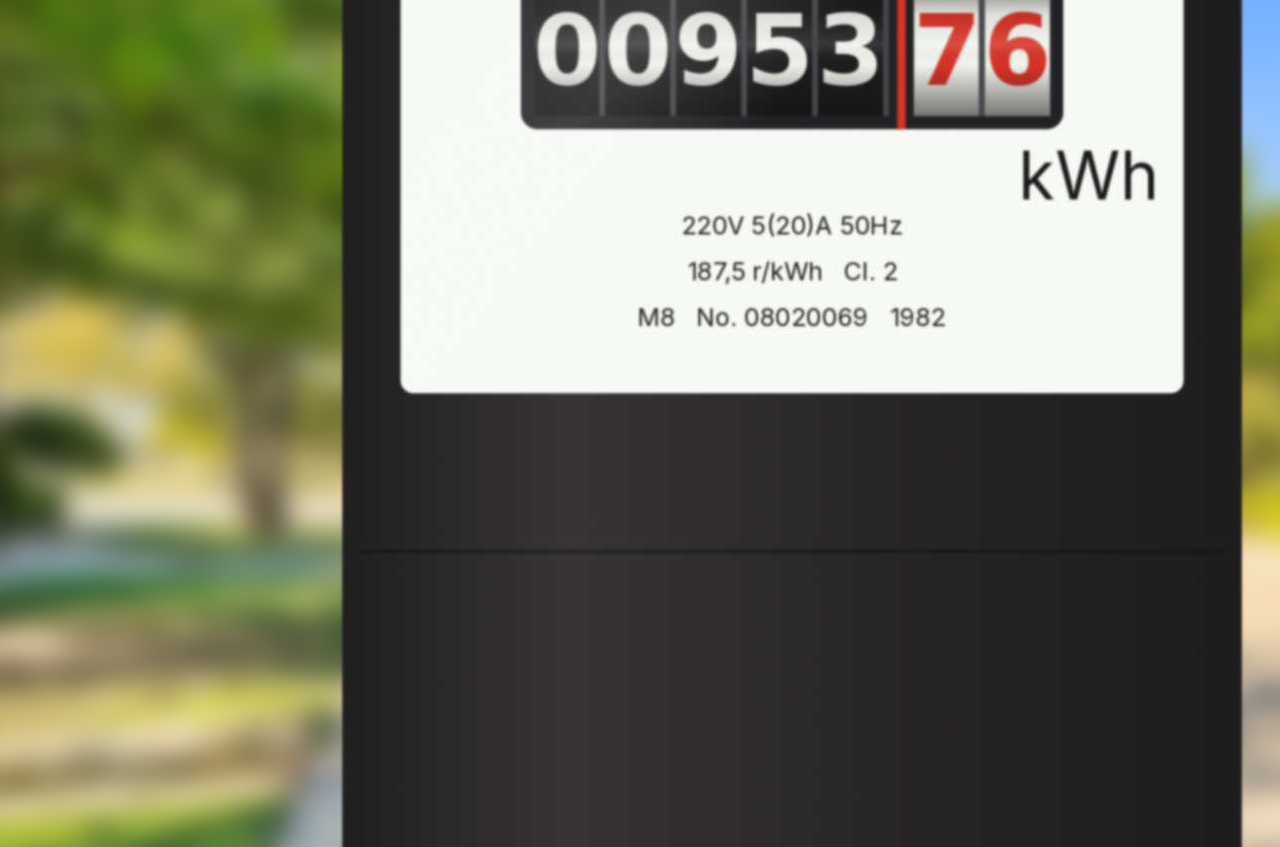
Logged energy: **953.76** kWh
